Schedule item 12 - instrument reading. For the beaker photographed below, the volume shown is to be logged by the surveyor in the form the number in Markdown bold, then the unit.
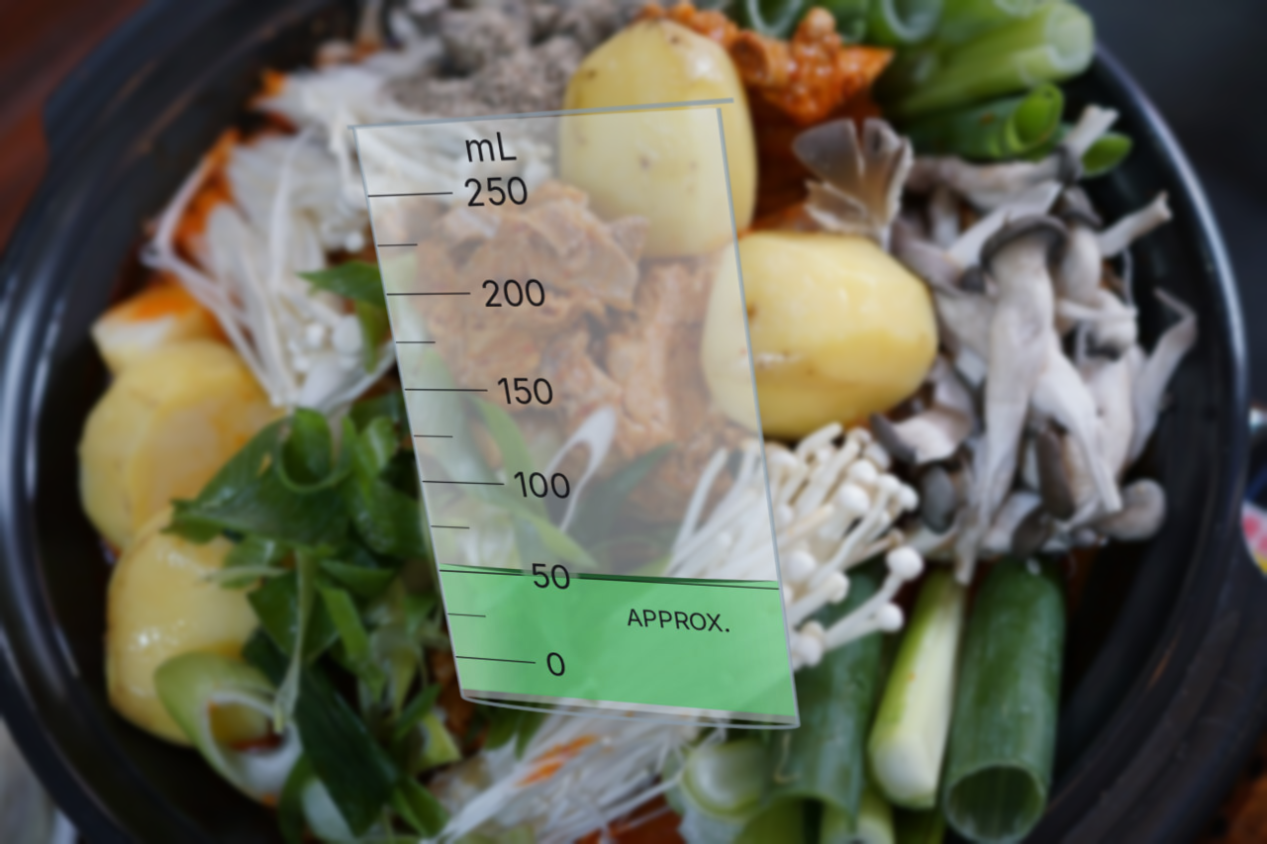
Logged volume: **50** mL
